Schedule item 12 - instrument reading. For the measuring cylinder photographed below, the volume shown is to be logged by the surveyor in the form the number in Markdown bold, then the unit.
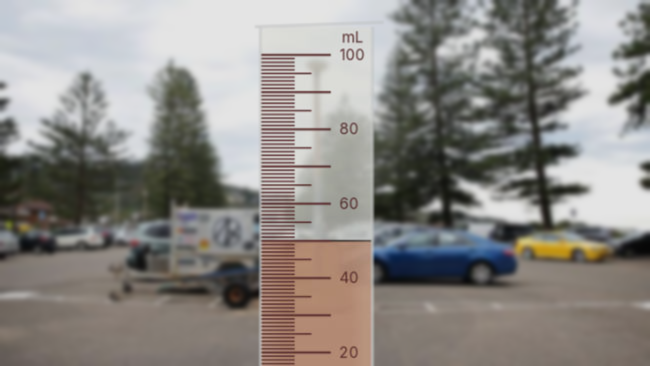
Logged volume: **50** mL
